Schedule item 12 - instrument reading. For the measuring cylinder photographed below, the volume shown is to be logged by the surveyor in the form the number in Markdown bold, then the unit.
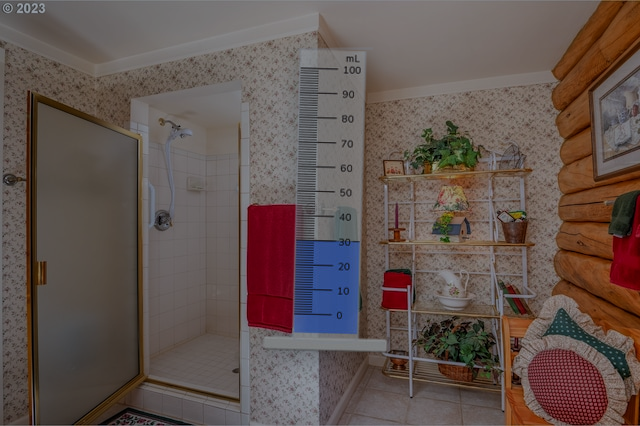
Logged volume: **30** mL
